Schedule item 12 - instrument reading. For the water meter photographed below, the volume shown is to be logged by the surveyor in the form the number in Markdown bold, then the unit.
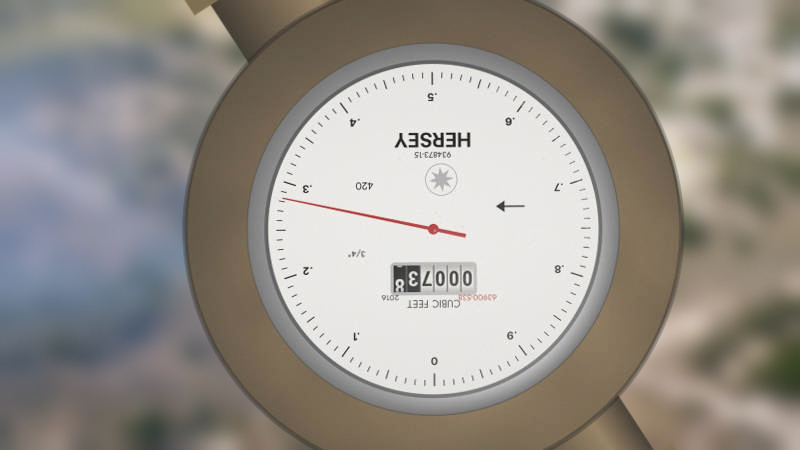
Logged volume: **738.28** ft³
